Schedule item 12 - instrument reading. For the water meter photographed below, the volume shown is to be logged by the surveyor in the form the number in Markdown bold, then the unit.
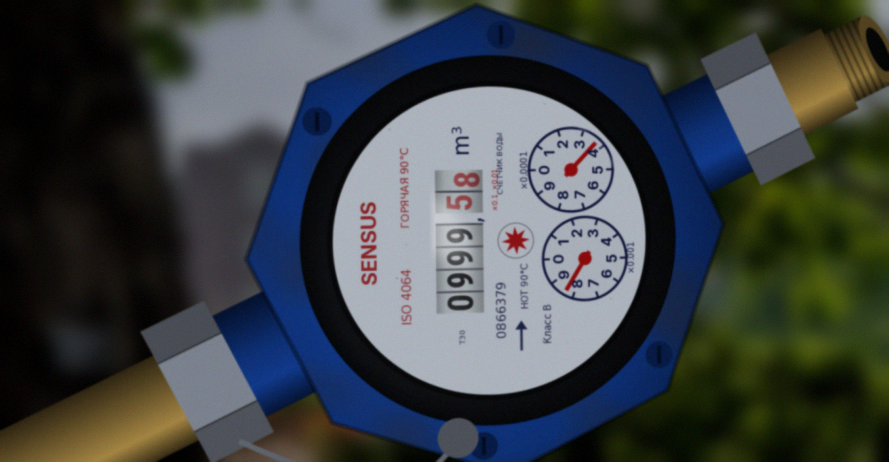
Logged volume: **999.5783** m³
